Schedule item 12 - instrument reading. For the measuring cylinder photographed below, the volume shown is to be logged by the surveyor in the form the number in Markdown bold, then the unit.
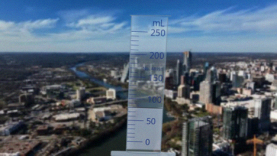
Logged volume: **80** mL
